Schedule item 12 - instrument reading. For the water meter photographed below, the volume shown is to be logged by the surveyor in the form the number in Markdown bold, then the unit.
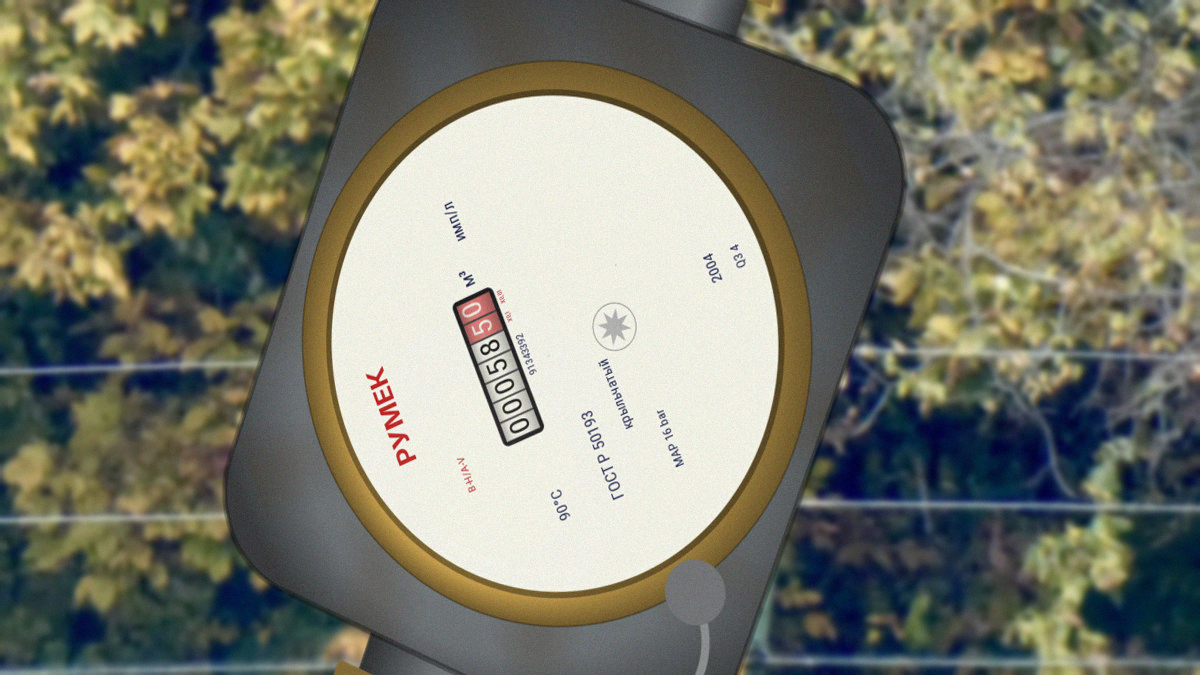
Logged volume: **58.50** m³
